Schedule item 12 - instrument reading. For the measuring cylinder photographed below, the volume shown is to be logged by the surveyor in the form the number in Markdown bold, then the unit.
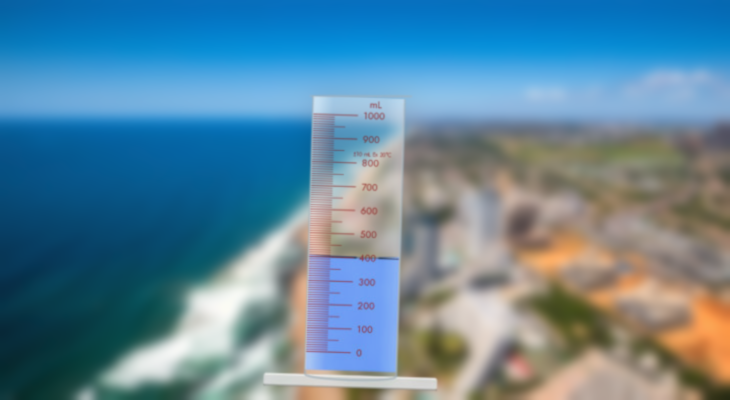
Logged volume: **400** mL
